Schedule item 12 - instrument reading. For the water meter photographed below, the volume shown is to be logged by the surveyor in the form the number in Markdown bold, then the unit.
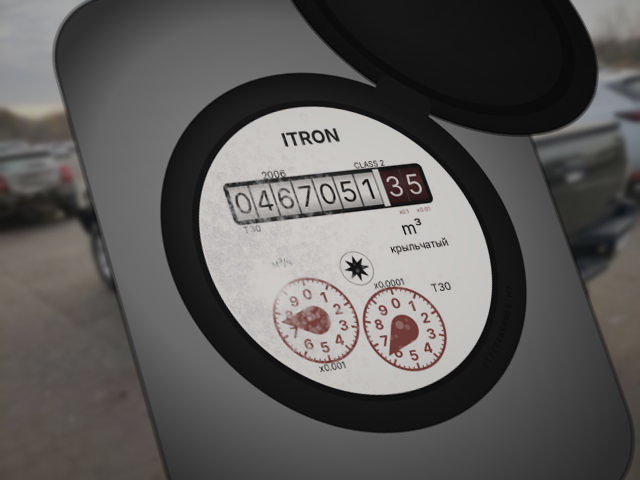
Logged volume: **467051.3576** m³
